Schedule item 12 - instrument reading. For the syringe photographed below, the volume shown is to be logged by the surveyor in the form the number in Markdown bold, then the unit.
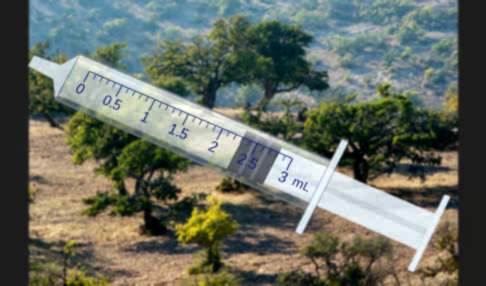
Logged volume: **2.3** mL
